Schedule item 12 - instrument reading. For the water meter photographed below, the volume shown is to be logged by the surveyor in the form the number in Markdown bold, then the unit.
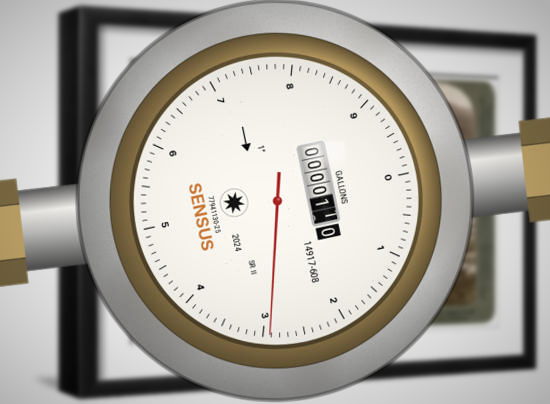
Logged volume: **112.9** gal
